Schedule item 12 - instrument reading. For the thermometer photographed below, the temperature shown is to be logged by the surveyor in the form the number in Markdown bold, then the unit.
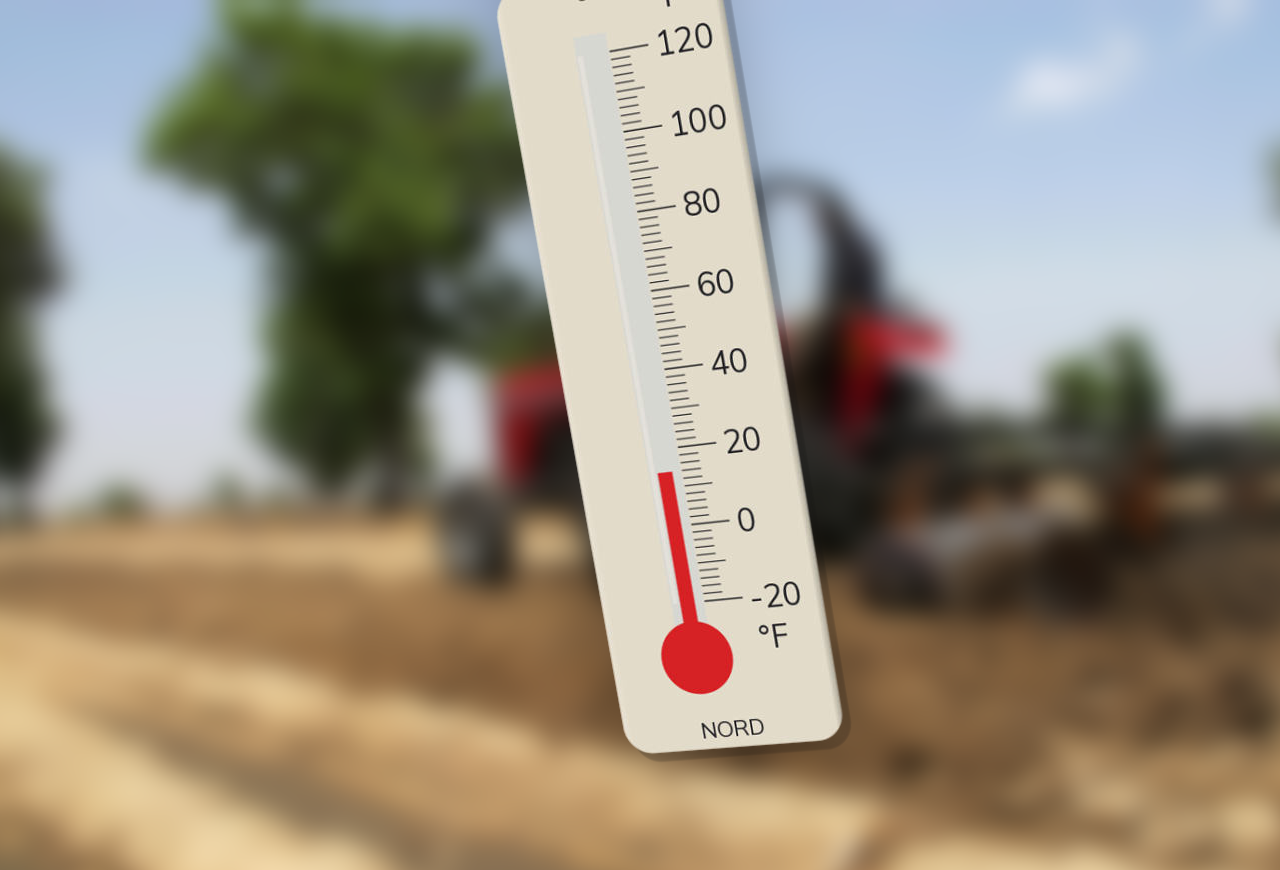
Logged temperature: **14** °F
